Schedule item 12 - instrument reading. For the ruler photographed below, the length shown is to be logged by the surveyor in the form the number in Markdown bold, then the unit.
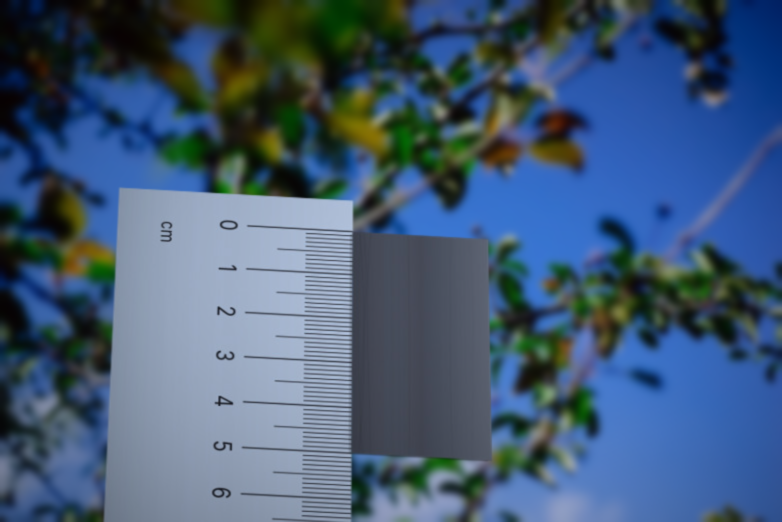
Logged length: **5** cm
